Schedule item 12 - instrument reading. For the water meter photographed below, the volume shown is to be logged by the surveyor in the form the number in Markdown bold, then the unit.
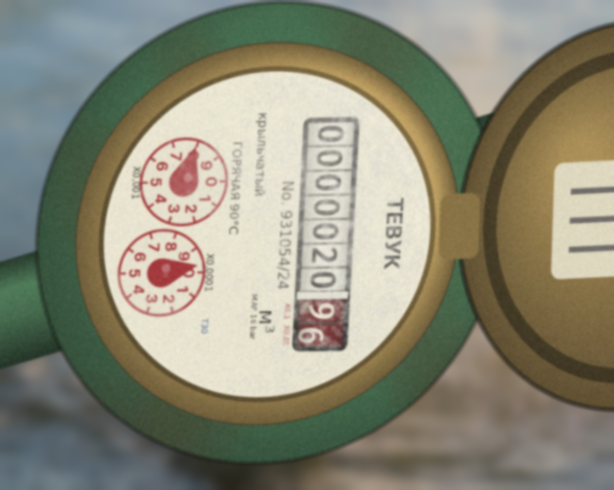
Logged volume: **20.9579** m³
